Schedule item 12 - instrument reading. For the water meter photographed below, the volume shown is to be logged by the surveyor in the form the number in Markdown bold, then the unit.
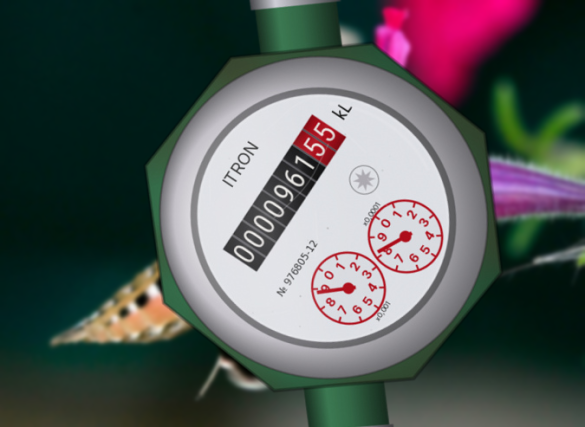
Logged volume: **961.5588** kL
